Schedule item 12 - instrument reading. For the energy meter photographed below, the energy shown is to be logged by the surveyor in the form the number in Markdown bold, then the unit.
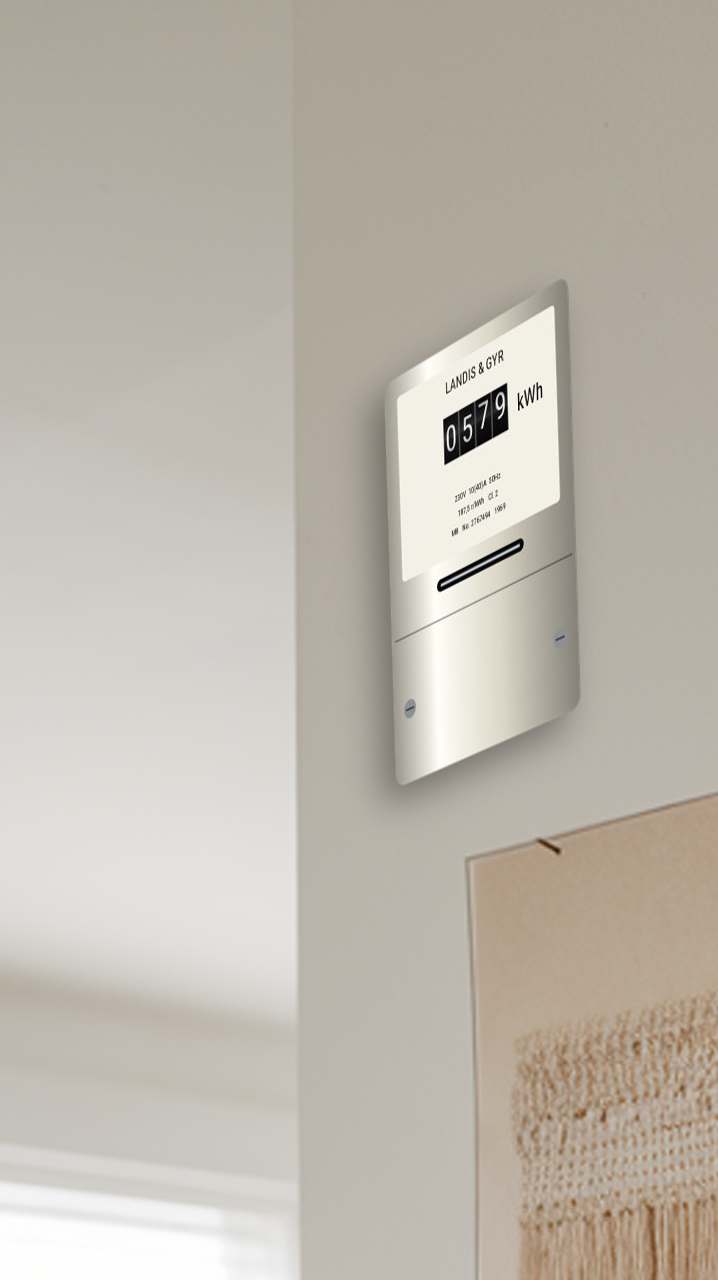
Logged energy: **579** kWh
